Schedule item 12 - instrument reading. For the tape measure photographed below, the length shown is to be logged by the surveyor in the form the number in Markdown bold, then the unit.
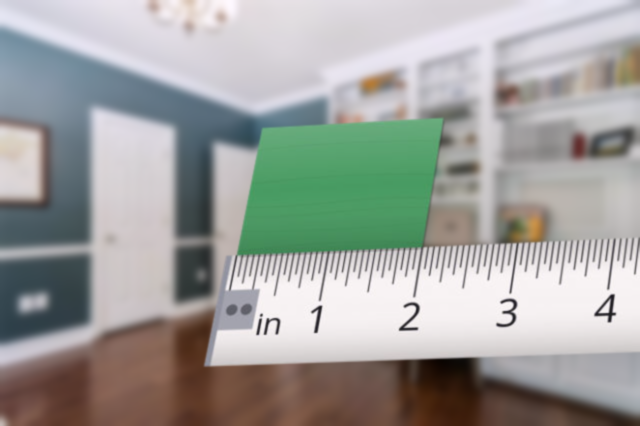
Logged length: **2** in
